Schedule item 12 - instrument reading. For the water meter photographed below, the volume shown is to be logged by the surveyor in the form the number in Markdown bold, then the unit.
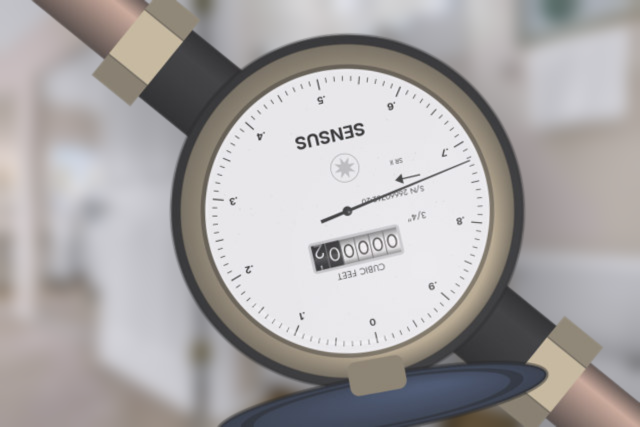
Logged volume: **1.72** ft³
